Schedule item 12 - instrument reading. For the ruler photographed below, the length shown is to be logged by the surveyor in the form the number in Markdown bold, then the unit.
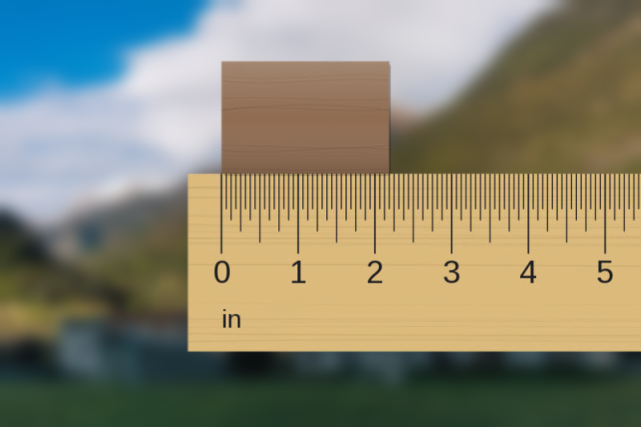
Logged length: **2.1875** in
